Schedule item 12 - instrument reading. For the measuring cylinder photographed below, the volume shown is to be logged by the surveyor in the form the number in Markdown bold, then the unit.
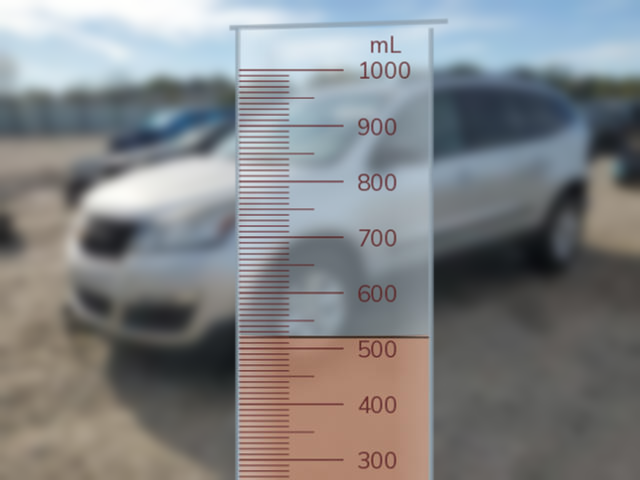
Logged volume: **520** mL
